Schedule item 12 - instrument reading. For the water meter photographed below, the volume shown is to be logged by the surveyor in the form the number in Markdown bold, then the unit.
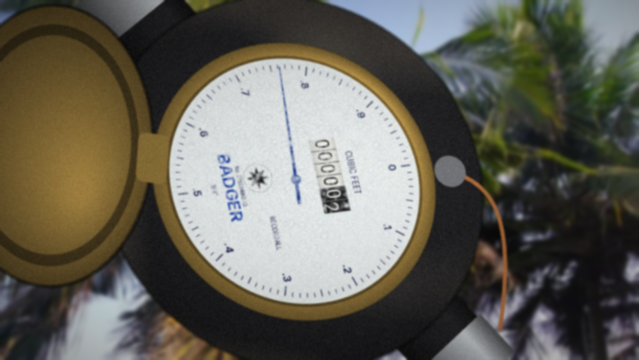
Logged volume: **1.76** ft³
